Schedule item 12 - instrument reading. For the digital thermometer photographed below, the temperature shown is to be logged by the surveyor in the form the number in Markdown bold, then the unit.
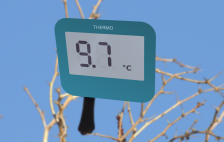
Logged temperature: **9.7** °C
